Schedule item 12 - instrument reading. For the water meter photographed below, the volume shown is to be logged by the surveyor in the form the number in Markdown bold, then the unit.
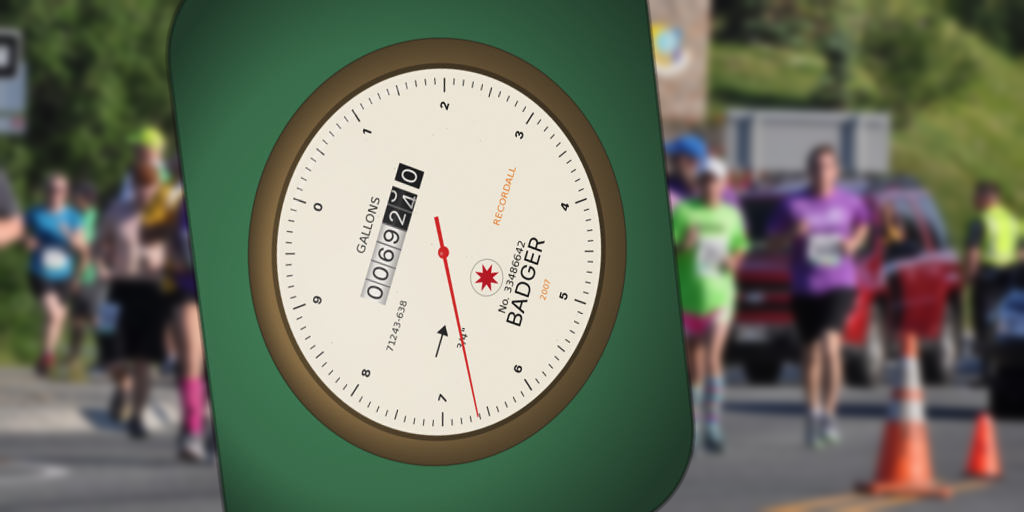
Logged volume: **69236.6** gal
